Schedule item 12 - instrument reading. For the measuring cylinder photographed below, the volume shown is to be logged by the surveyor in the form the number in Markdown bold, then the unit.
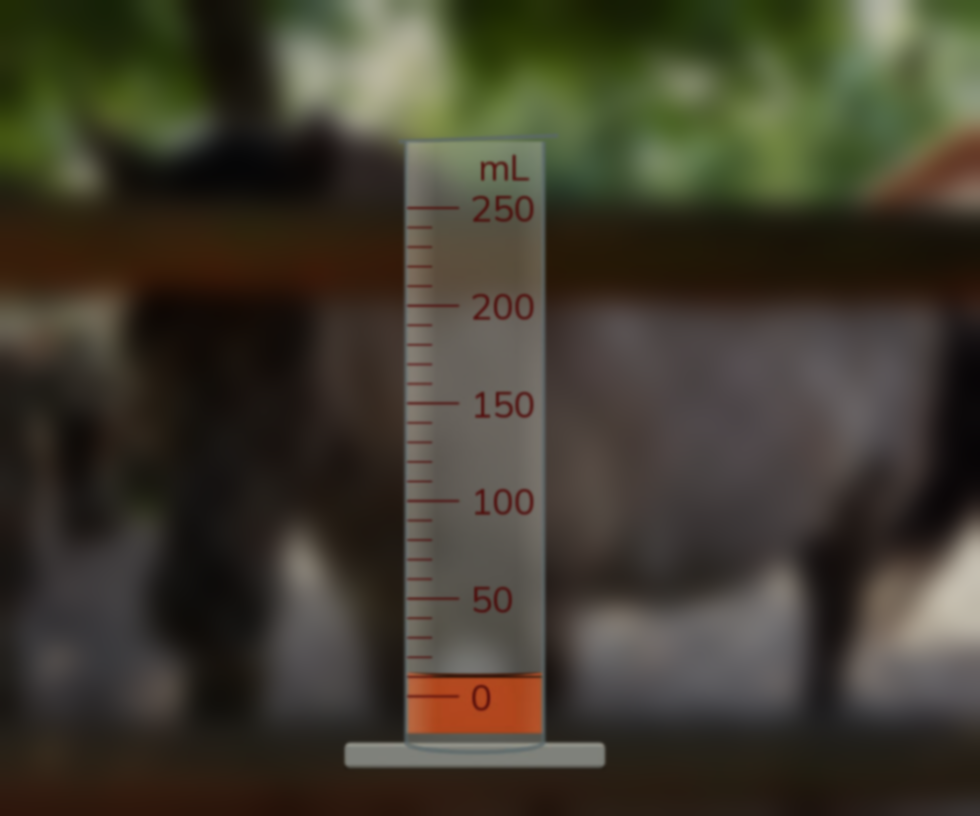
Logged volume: **10** mL
